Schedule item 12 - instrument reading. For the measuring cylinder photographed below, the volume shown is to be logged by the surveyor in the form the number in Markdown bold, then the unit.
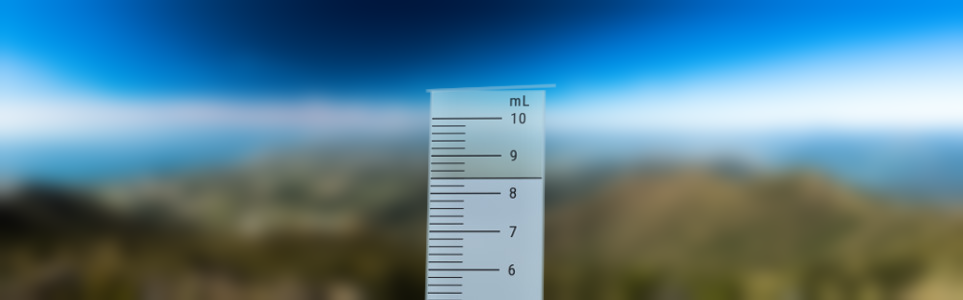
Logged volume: **8.4** mL
